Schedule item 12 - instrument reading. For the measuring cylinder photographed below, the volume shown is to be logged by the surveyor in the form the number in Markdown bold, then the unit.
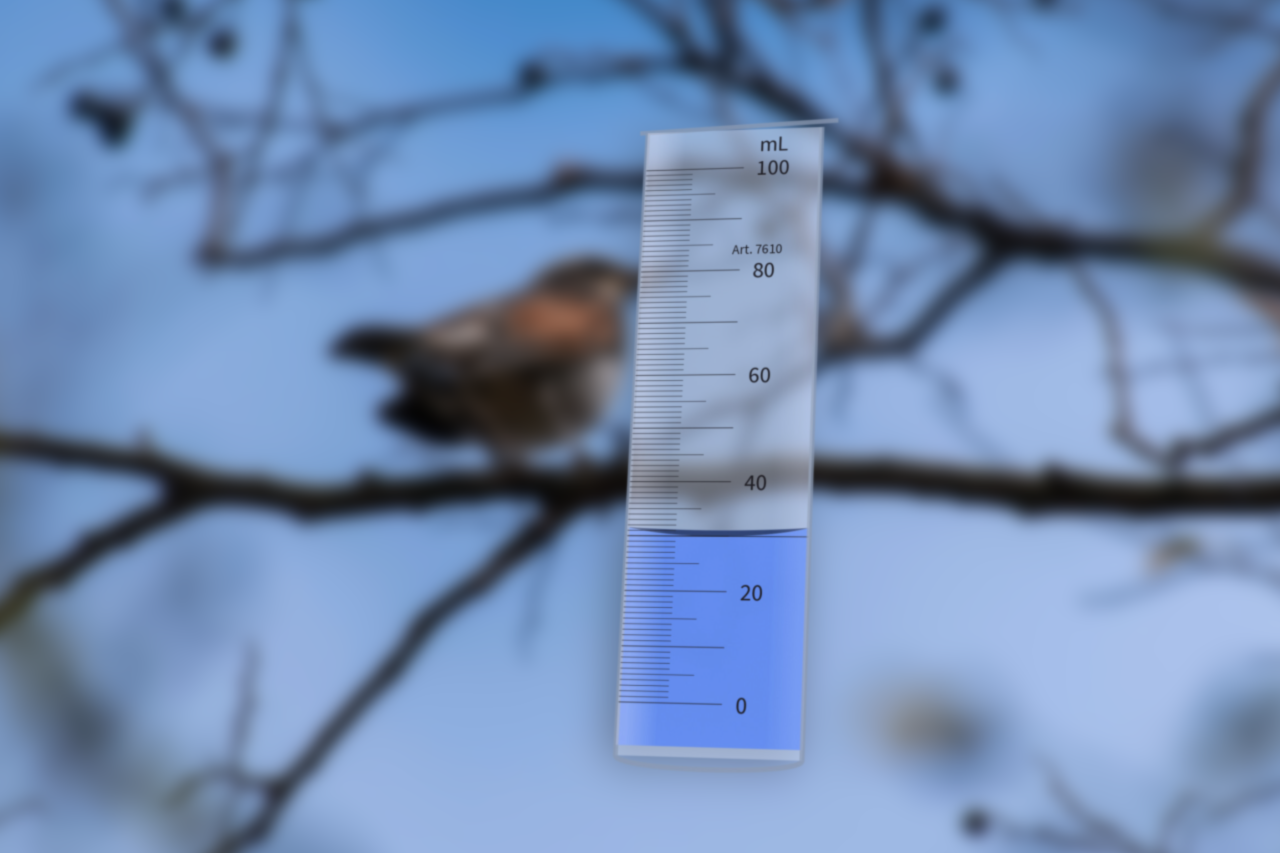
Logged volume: **30** mL
